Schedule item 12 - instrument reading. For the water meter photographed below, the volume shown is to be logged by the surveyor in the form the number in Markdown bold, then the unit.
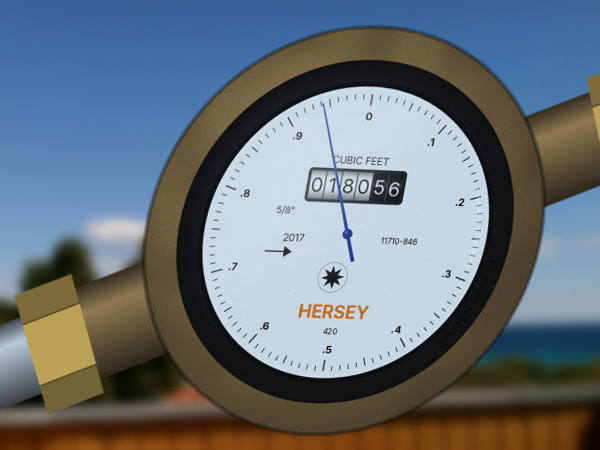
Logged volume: **18055.94** ft³
